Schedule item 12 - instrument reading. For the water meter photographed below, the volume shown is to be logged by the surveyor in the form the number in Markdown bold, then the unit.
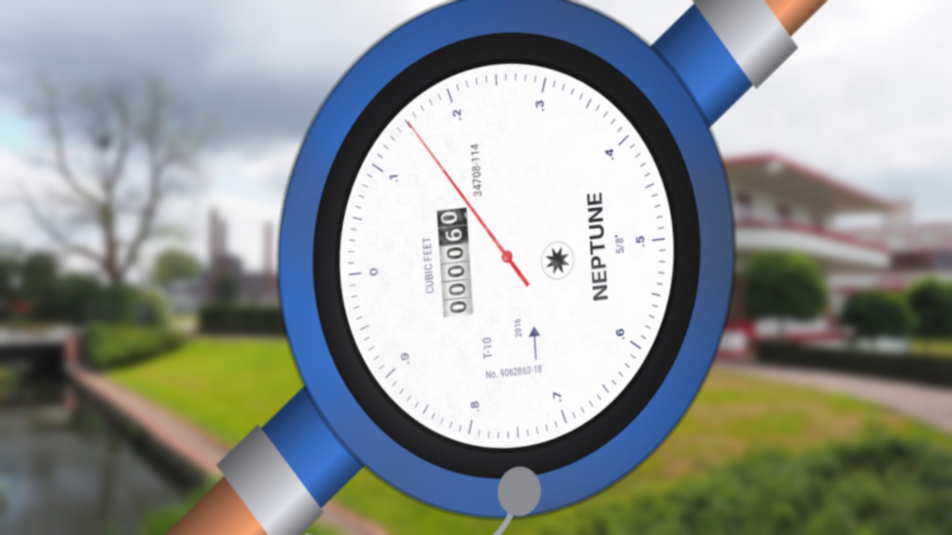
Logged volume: **60.15** ft³
